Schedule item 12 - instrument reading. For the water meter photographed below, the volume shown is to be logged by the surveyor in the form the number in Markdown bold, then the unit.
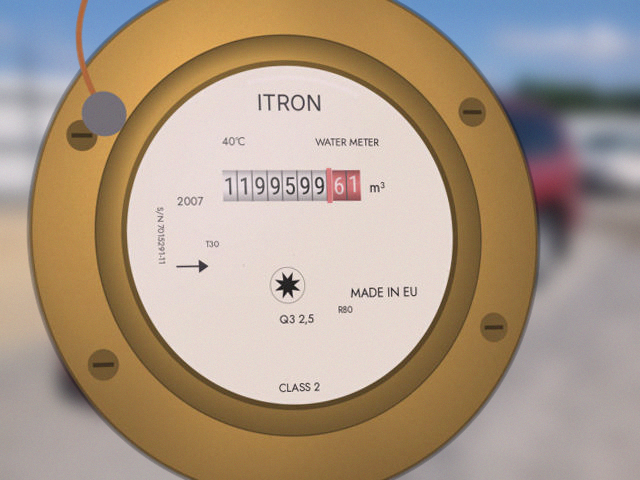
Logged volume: **1199599.61** m³
